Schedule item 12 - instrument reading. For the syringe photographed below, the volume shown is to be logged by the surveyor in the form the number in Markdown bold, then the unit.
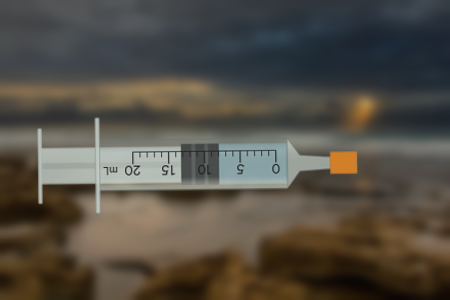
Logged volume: **8** mL
